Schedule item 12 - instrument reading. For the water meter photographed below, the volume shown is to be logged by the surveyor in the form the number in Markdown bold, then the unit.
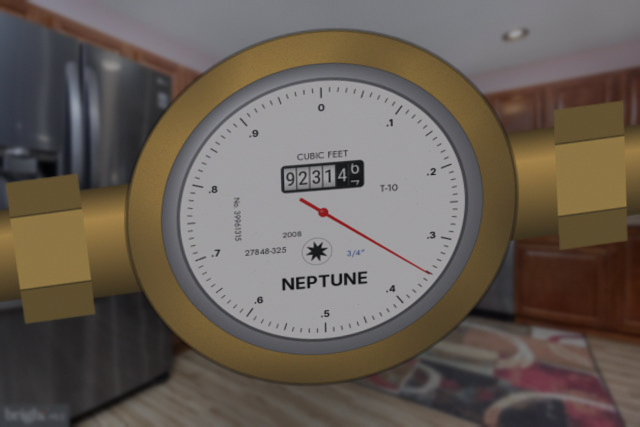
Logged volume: **923146.35** ft³
